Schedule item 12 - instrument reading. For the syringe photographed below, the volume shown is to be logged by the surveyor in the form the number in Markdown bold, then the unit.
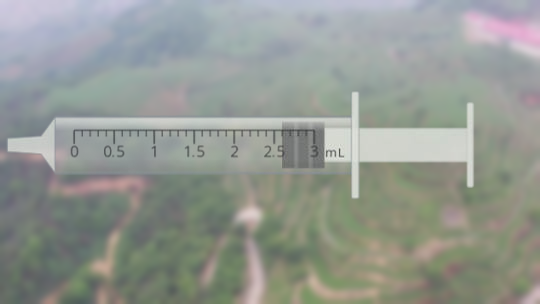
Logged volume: **2.6** mL
